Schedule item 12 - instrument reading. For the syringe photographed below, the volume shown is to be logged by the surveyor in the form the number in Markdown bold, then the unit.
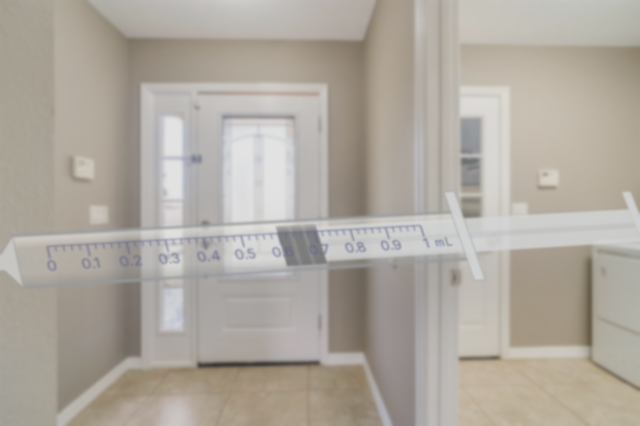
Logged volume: **0.6** mL
